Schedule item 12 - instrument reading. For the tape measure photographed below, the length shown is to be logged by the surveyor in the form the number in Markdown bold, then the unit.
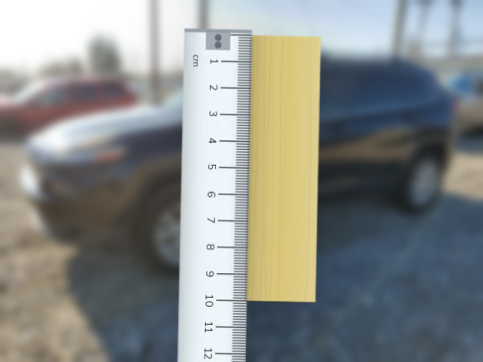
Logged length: **10** cm
